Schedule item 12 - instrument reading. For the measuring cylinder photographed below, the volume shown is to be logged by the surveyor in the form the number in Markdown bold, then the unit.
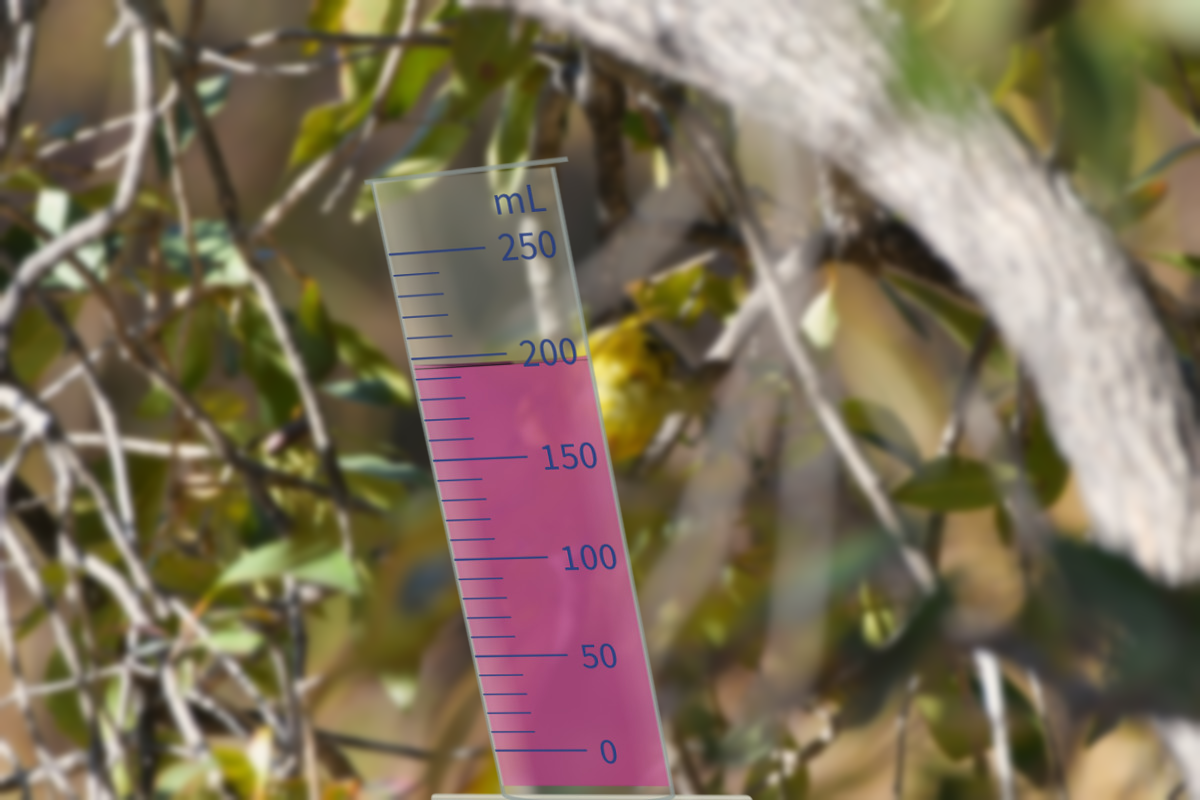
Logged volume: **195** mL
